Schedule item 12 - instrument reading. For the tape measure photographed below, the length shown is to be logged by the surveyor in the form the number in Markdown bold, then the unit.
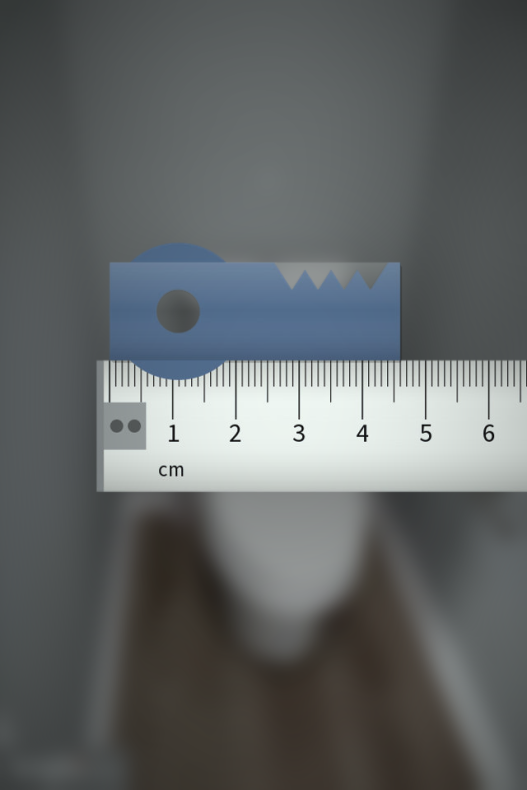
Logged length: **4.6** cm
